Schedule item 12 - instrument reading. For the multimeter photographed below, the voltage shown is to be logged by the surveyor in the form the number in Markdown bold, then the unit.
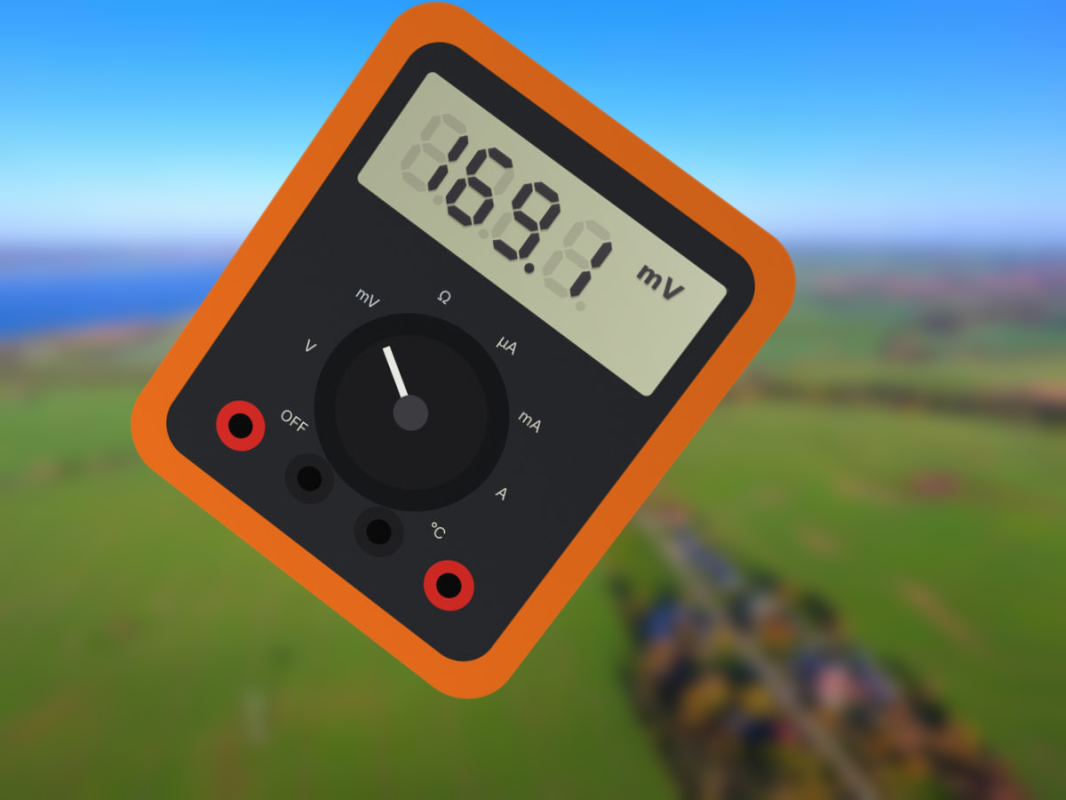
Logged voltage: **169.1** mV
